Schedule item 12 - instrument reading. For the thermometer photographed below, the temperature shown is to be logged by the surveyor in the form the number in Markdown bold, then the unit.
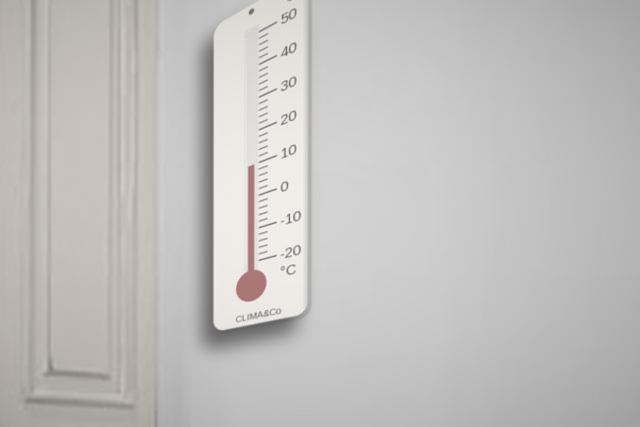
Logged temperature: **10** °C
